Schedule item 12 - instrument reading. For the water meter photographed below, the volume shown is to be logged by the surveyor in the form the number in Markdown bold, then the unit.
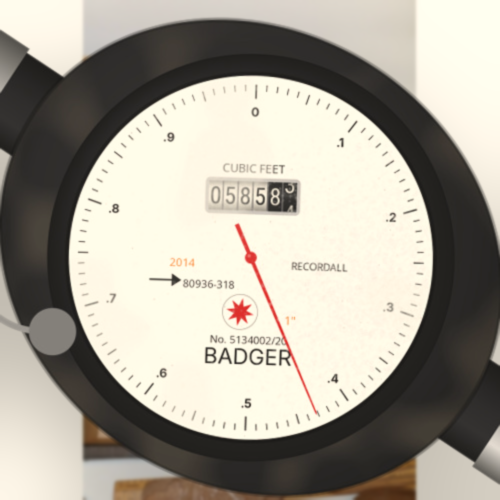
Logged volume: **58583.43** ft³
